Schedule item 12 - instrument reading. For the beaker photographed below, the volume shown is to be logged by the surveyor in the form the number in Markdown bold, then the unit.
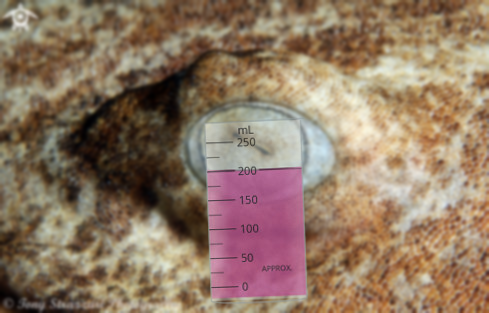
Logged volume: **200** mL
